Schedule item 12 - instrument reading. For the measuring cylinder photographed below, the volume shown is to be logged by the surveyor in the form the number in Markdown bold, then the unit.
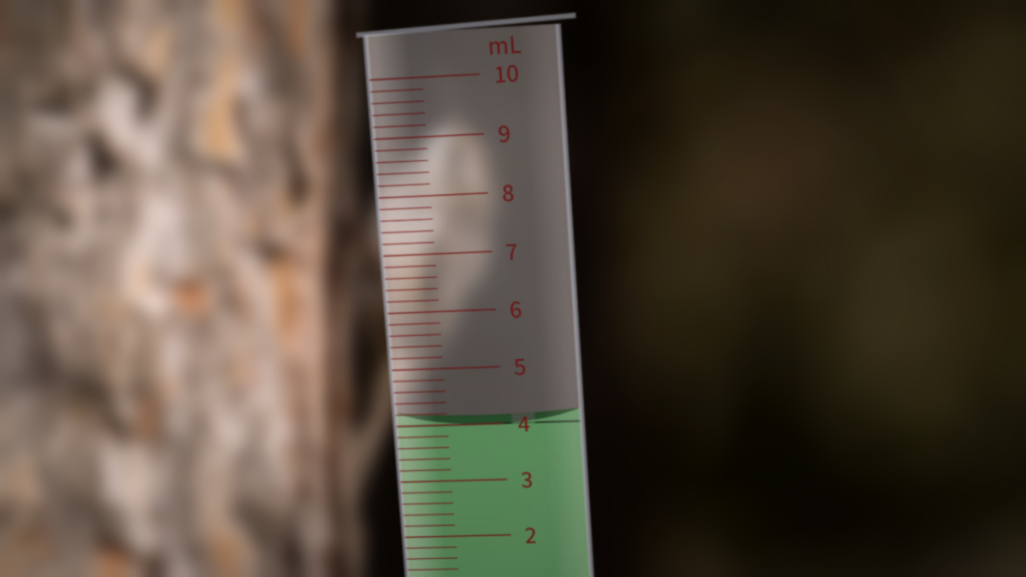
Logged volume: **4** mL
